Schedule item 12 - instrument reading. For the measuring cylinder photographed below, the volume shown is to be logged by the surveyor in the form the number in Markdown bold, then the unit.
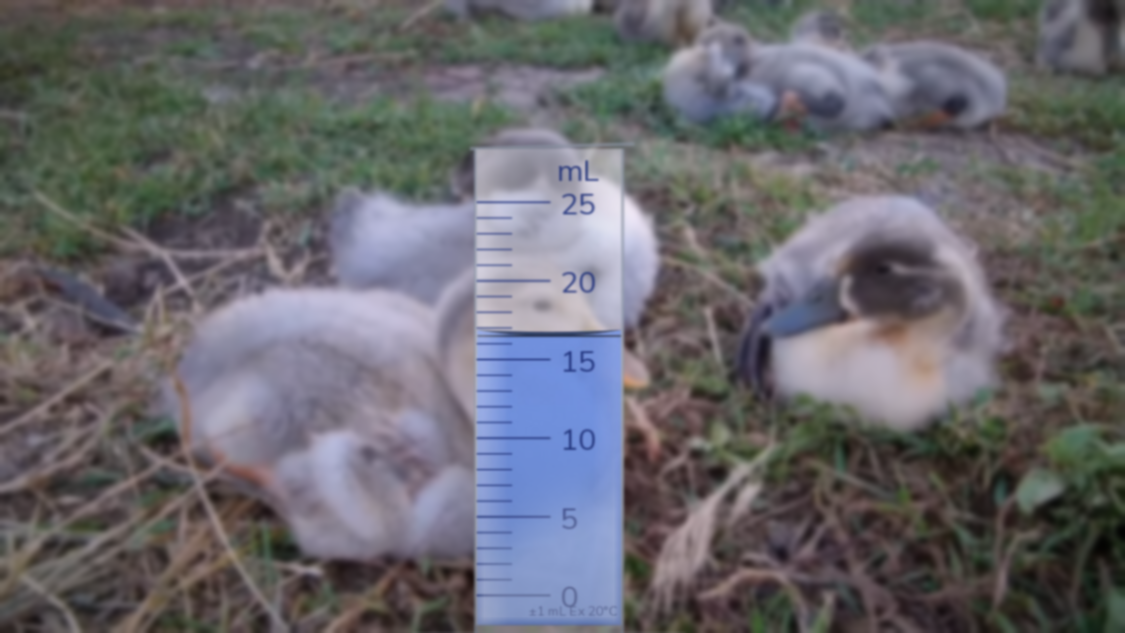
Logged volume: **16.5** mL
